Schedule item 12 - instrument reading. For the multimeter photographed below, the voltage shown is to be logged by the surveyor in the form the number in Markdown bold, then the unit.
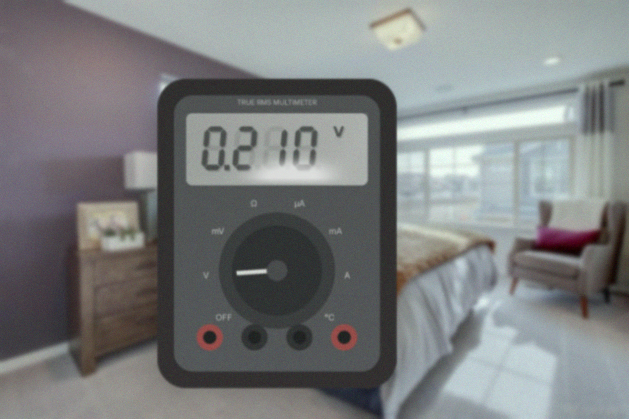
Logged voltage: **0.210** V
